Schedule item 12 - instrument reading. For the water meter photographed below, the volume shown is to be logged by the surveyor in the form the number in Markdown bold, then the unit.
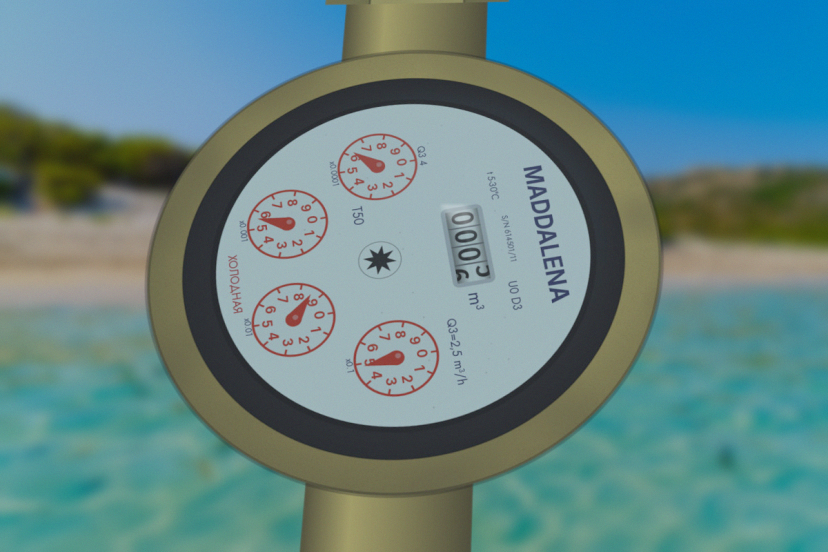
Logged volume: **5.4856** m³
